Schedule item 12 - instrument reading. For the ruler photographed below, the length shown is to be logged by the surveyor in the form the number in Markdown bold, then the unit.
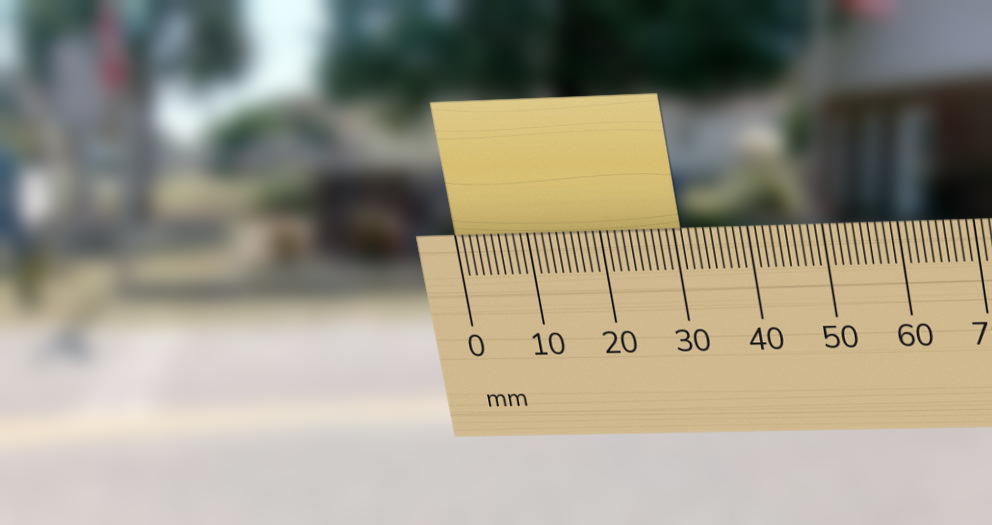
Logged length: **31** mm
